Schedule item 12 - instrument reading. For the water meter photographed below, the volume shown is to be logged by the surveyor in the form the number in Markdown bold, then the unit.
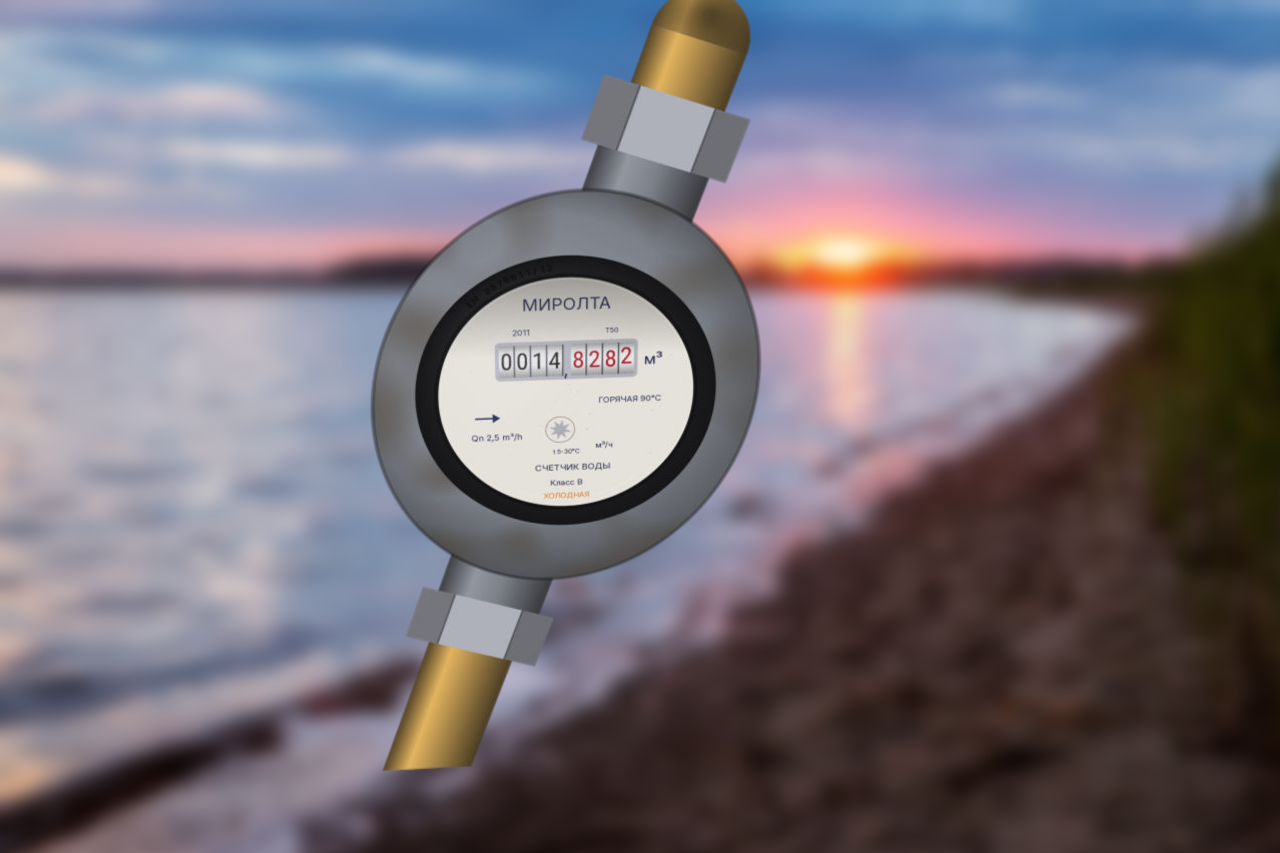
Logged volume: **14.8282** m³
